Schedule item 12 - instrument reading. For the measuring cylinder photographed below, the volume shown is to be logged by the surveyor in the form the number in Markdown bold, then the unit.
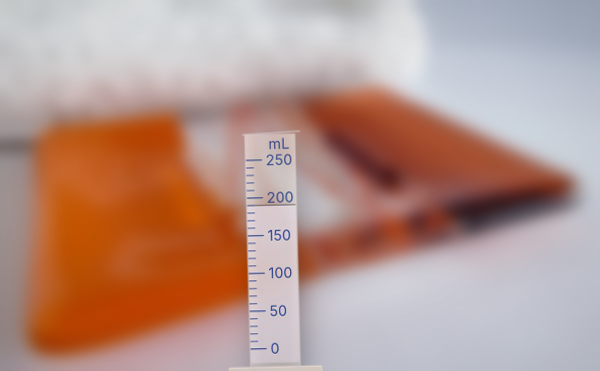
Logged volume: **190** mL
